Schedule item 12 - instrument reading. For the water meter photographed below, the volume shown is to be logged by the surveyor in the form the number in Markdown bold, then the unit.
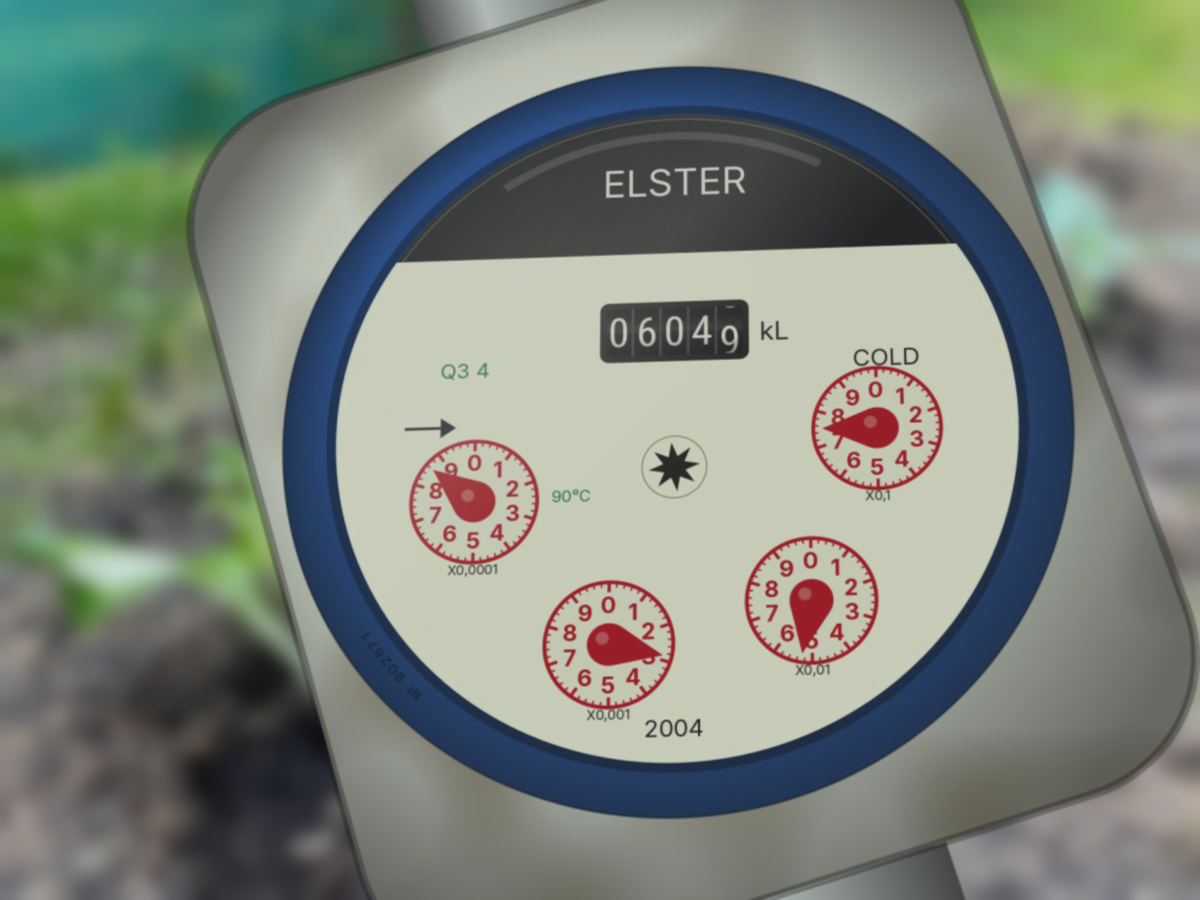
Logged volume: **6048.7528** kL
